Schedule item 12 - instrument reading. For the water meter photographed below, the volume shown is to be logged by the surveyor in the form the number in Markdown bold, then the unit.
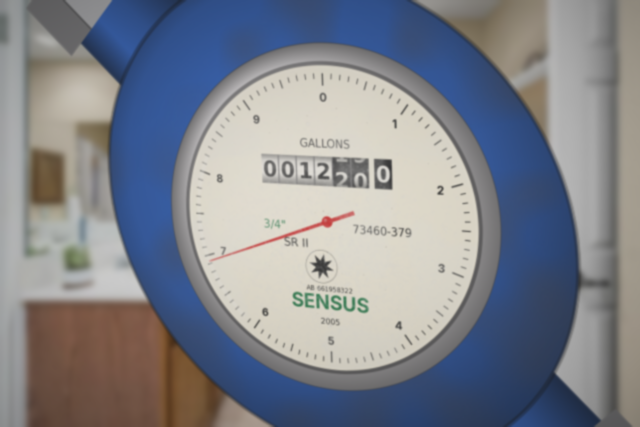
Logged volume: **12196.9** gal
